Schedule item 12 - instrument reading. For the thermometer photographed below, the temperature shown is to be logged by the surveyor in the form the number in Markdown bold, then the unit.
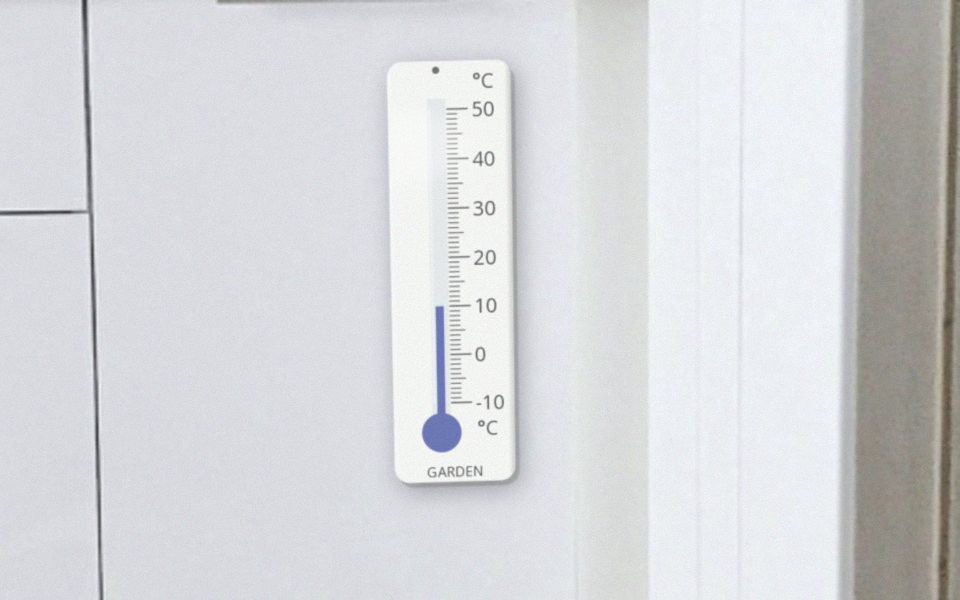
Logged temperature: **10** °C
